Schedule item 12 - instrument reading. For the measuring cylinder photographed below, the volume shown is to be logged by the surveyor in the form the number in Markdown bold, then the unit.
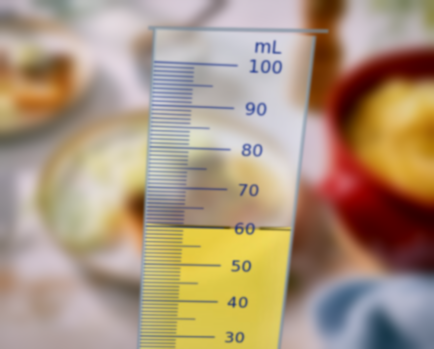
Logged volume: **60** mL
